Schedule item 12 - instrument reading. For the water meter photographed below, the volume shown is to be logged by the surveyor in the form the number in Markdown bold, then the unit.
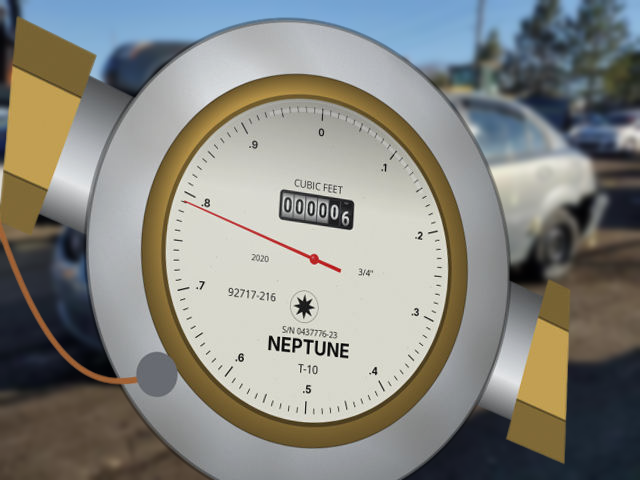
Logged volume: **5.79** ft³
